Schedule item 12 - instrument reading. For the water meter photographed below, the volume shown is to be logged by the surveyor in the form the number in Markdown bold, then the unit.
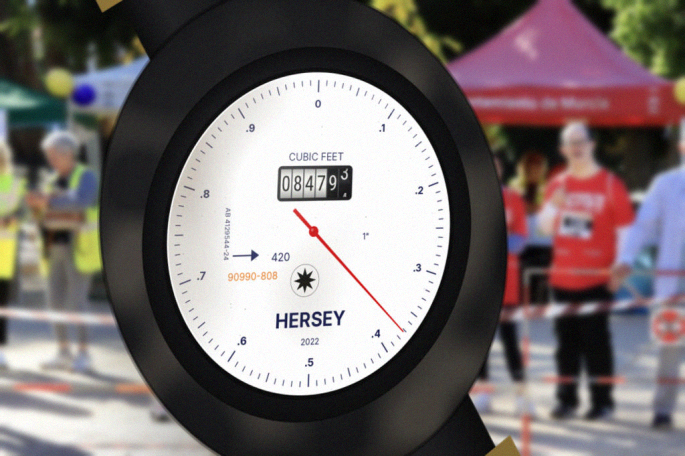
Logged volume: **84793.37** ft³
